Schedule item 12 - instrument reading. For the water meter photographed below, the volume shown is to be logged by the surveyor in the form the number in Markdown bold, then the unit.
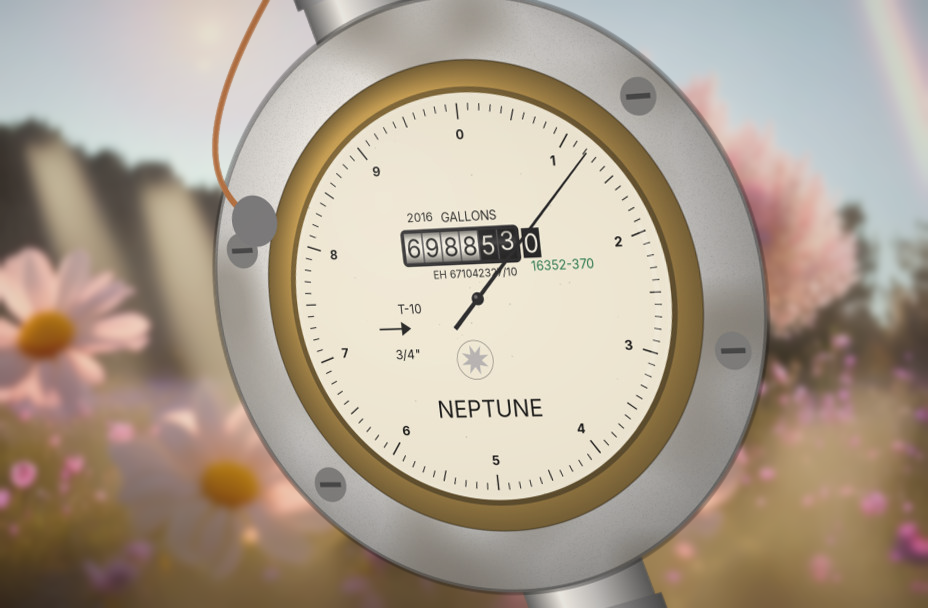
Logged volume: **6988531.2** gal
